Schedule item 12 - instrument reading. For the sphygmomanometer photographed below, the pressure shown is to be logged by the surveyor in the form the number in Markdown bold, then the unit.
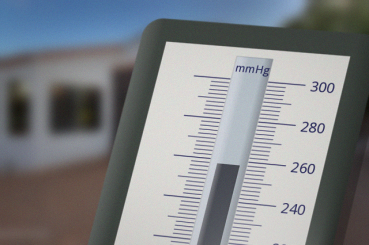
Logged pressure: **258** mmHg
